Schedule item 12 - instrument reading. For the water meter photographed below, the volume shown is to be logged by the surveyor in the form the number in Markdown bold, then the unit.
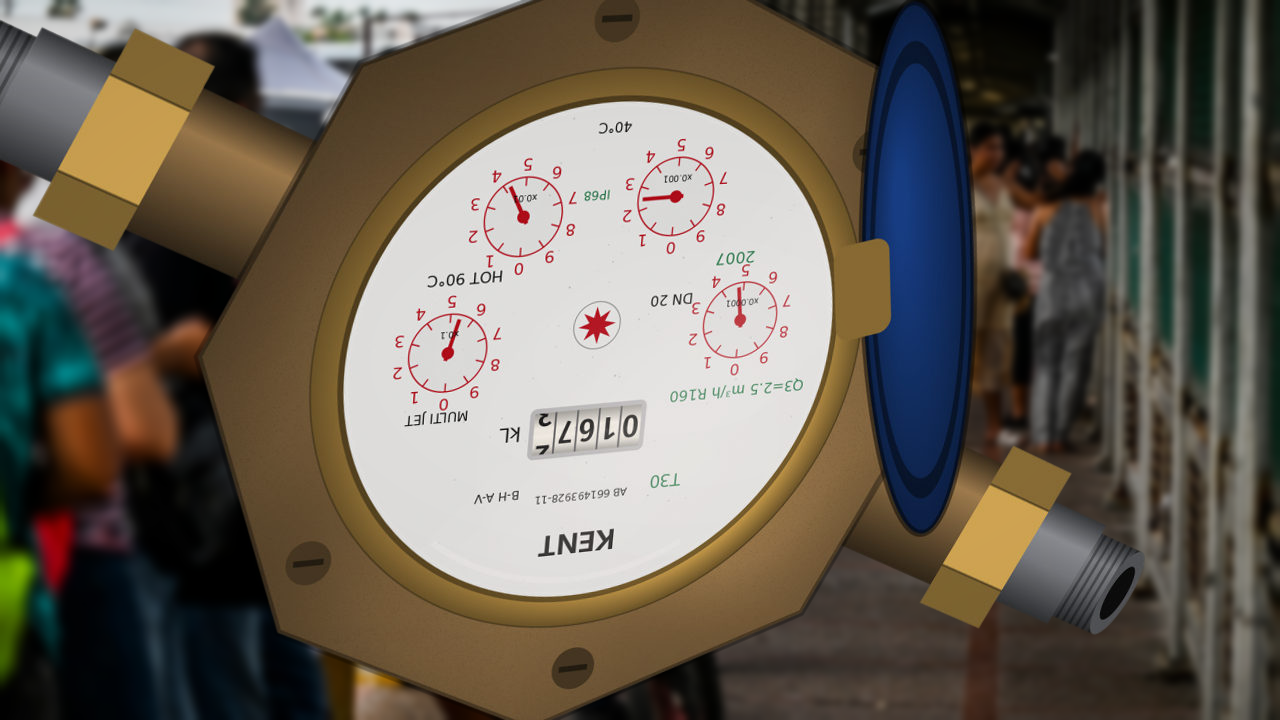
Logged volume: **1672.5424** kL
